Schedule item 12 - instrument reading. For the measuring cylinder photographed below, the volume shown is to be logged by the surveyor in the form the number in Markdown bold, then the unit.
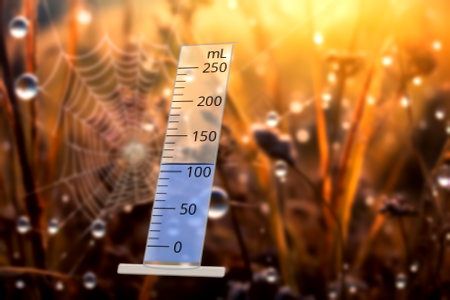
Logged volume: **110** mL
